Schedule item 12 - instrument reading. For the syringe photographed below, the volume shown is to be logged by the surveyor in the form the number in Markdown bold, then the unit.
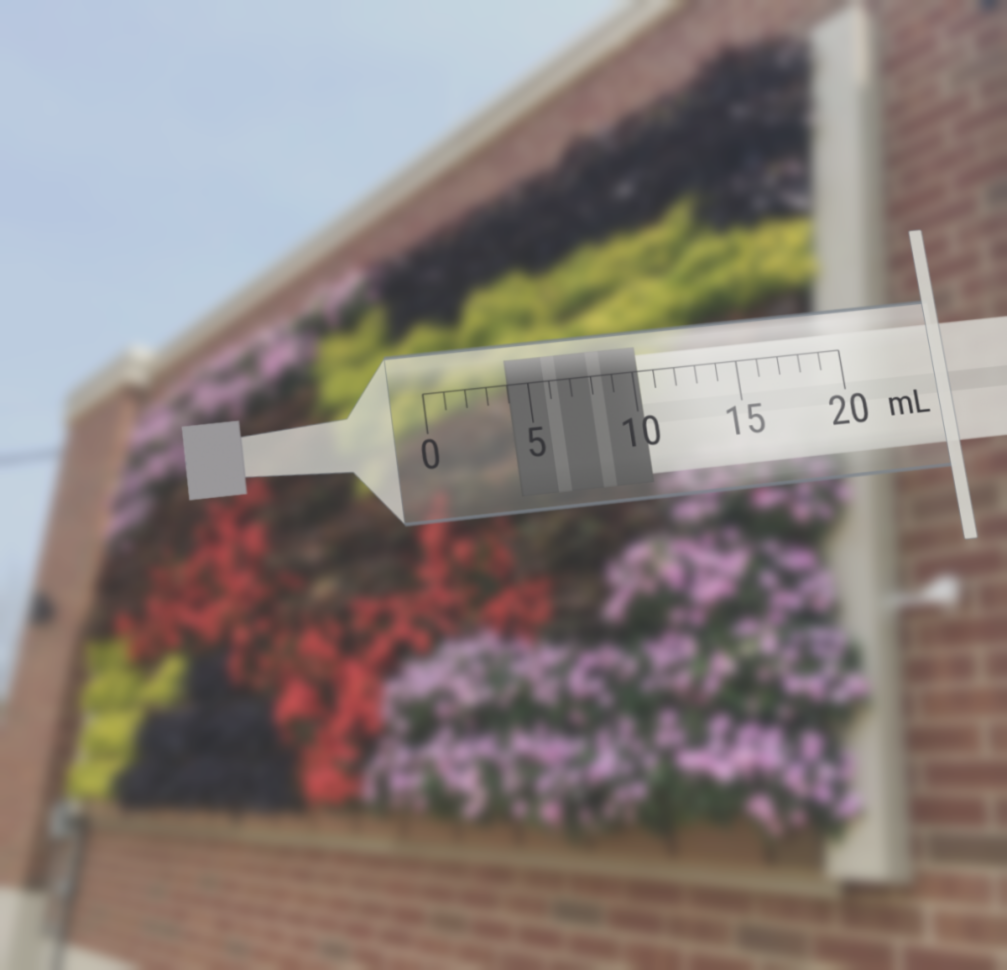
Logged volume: **4** mL
